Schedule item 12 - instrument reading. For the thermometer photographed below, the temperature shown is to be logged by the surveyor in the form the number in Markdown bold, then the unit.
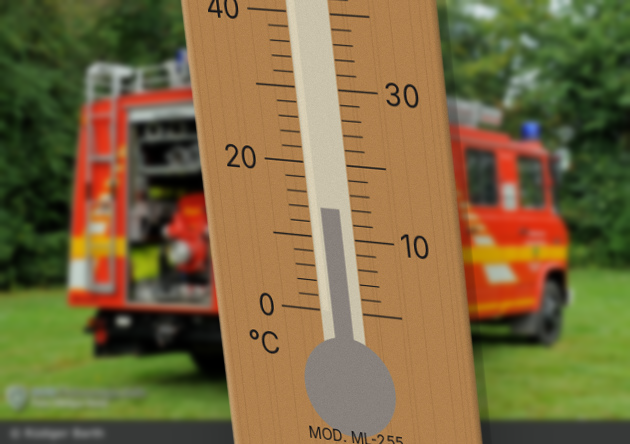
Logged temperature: **14** °C
